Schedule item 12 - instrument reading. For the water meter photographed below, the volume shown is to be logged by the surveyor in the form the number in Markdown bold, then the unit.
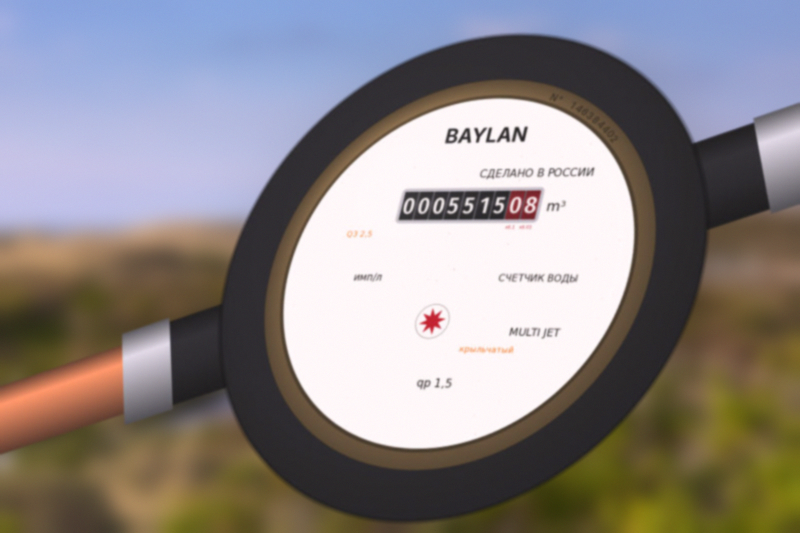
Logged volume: **5515.08** m³
